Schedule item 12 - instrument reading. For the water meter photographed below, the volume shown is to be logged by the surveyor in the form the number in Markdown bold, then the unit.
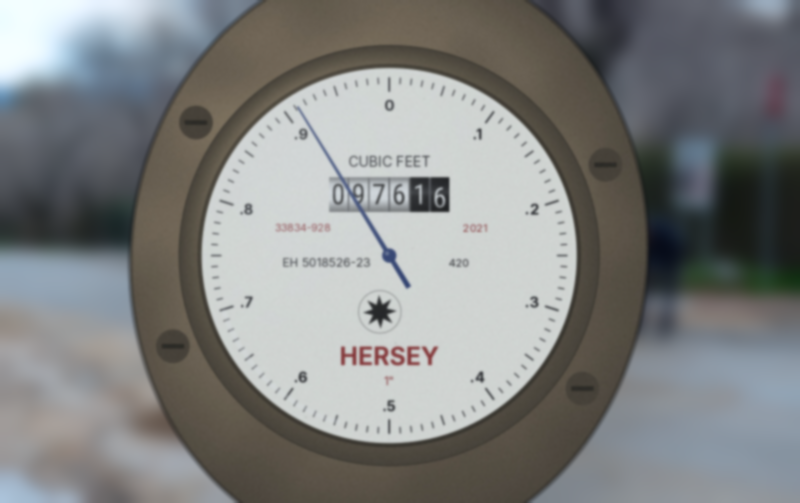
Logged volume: **97615.91** ft³
